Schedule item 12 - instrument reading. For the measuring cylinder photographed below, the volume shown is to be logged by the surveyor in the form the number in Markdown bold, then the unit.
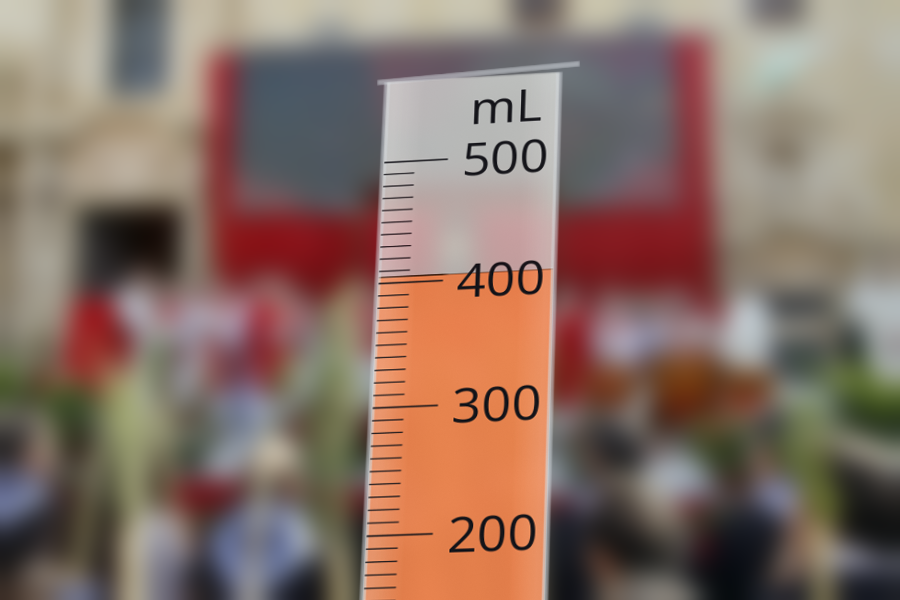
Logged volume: **405** mL
